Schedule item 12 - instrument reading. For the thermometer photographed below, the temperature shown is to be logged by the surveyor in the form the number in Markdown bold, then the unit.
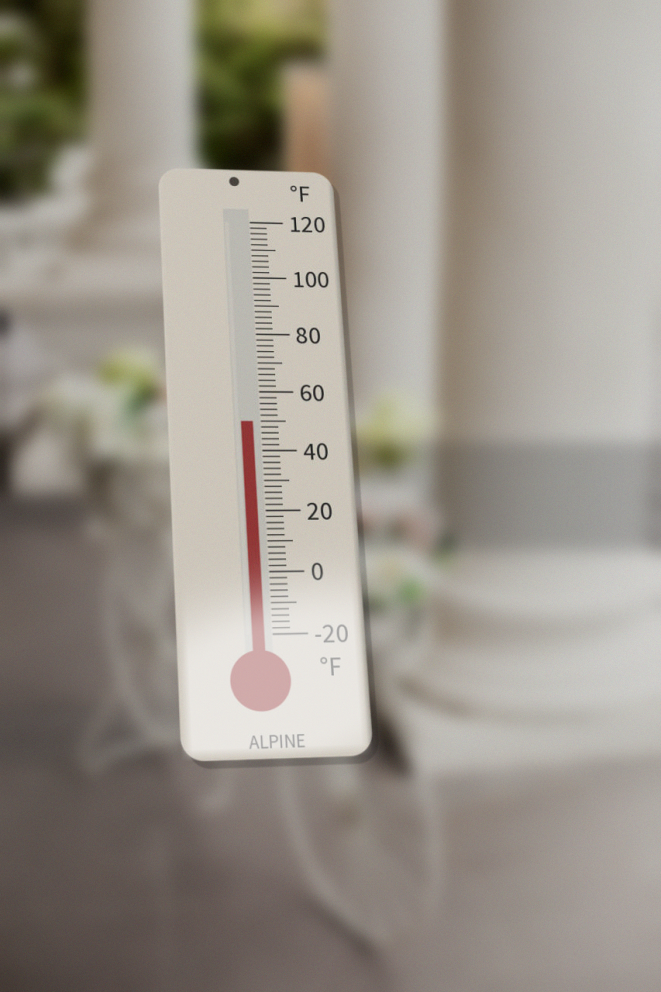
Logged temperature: **50** °F
